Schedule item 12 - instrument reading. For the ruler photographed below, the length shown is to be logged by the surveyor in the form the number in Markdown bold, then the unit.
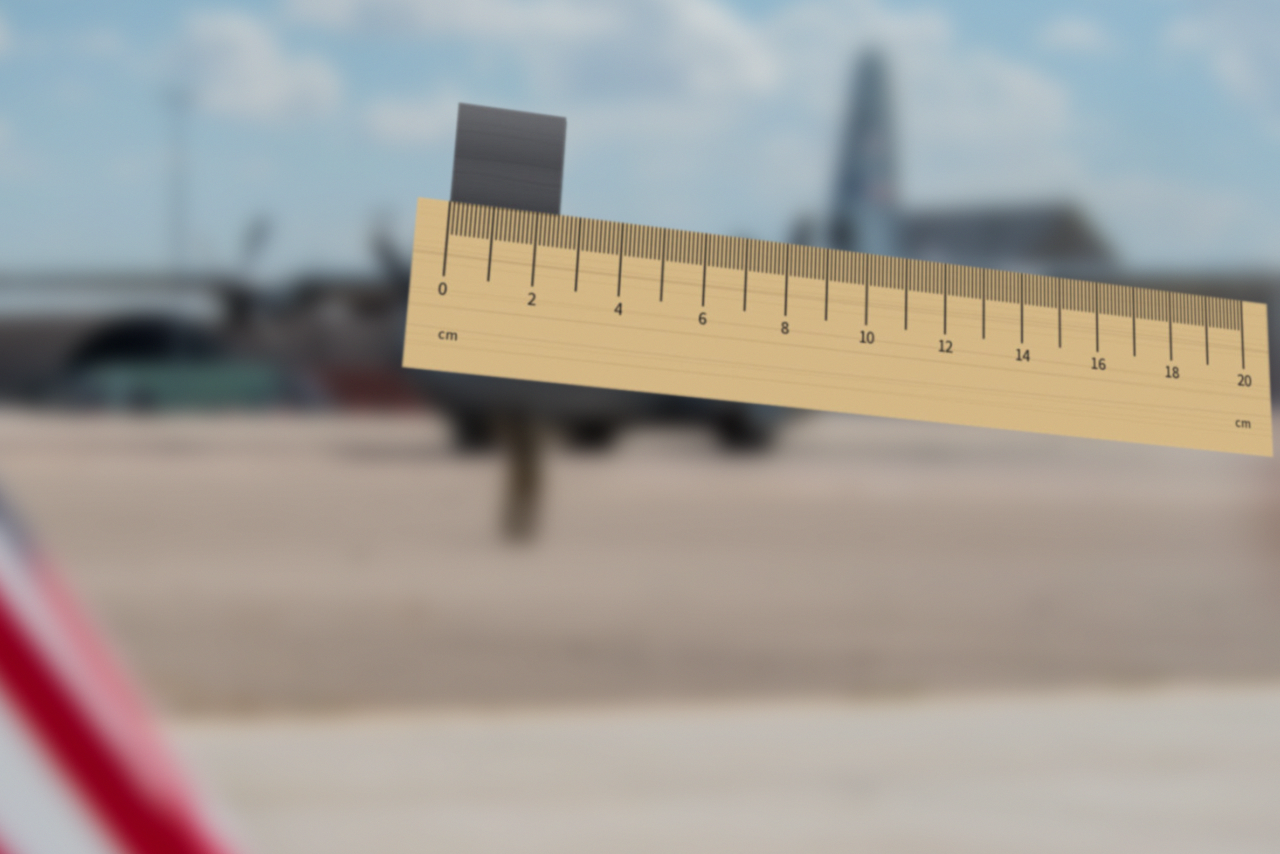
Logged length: **2.5** cm
